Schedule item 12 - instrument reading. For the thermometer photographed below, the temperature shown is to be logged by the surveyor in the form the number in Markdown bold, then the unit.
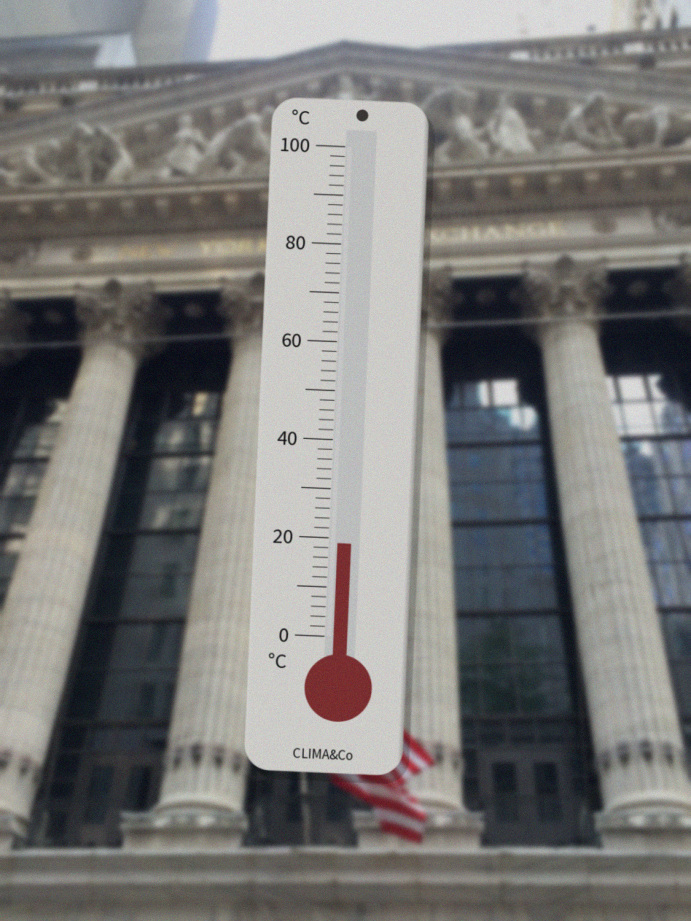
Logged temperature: **19** °C
